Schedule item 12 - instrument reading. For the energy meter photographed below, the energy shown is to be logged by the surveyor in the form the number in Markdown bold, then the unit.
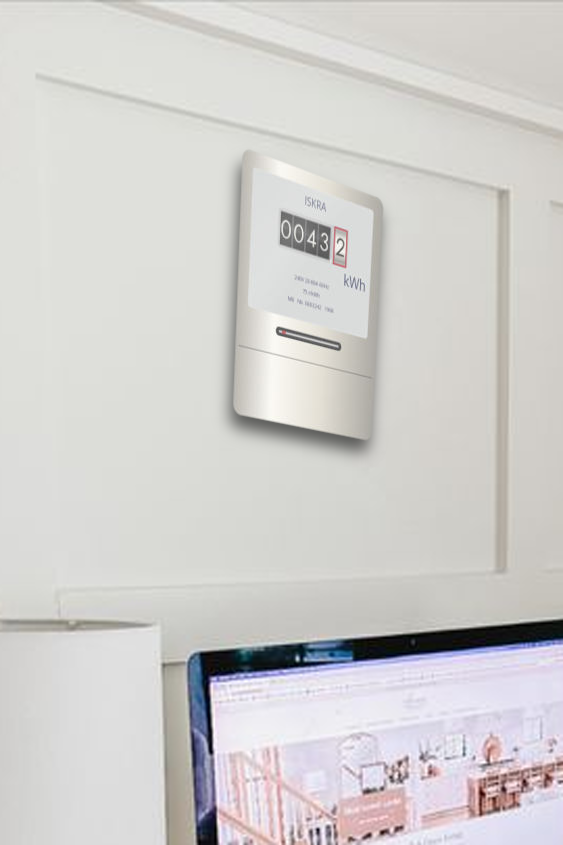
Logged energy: **43.2** kWh
